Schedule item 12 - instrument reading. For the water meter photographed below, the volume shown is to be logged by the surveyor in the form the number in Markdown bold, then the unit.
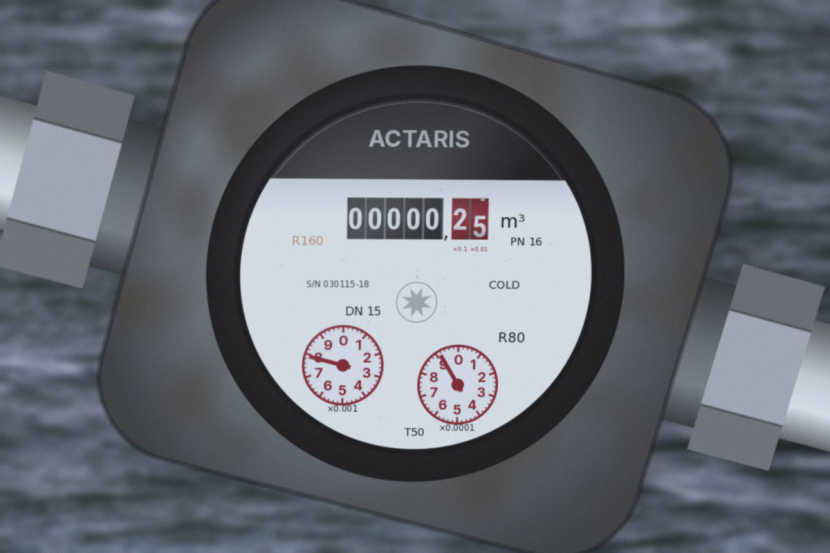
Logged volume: **0.2479** m³
